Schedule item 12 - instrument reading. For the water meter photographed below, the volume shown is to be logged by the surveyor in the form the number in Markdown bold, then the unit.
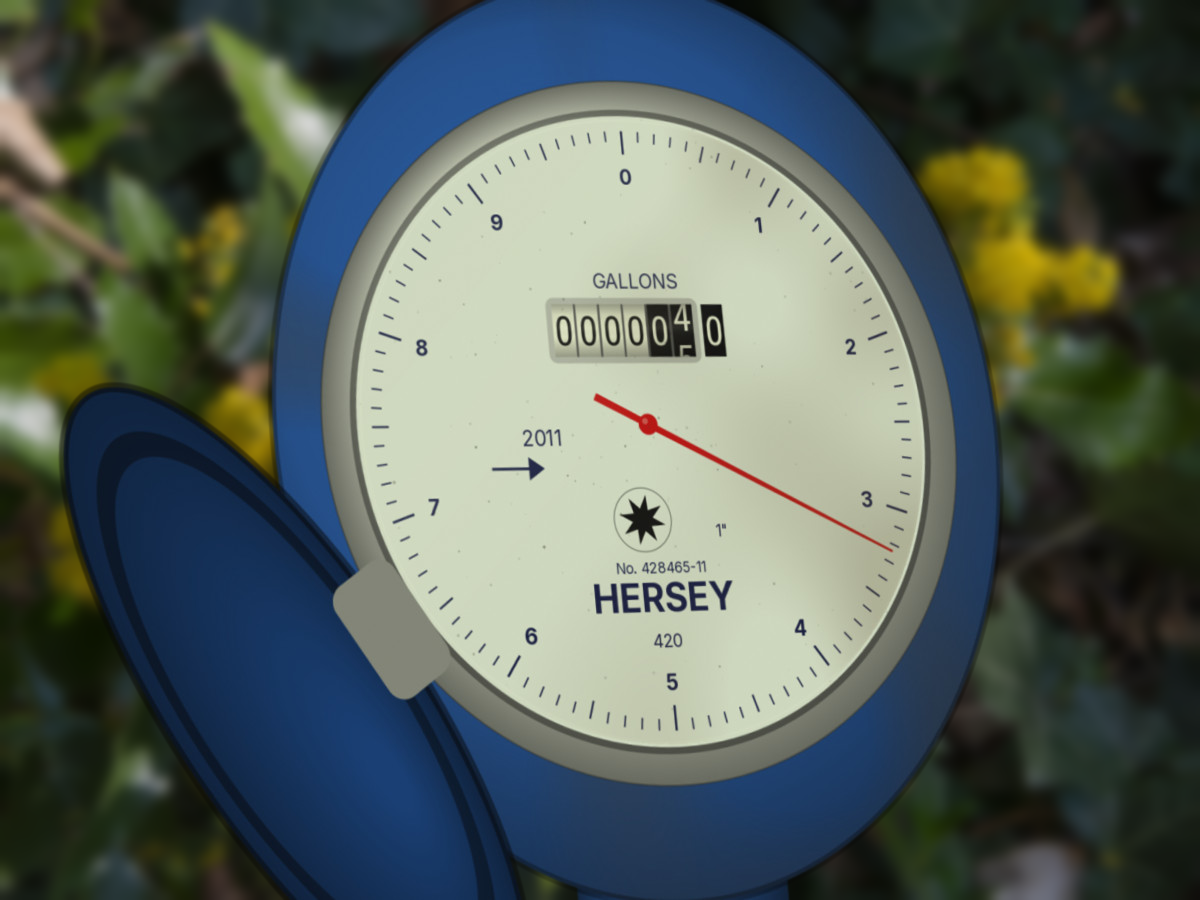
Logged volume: **43.2** gal
